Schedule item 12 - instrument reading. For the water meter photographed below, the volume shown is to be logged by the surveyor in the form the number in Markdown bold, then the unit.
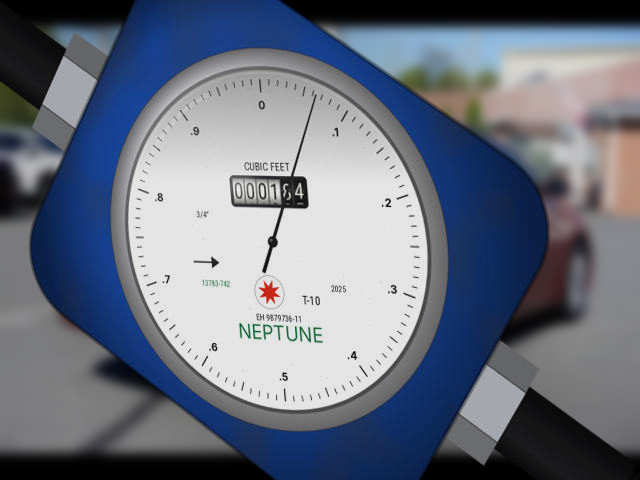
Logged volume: **184.06** ft³
